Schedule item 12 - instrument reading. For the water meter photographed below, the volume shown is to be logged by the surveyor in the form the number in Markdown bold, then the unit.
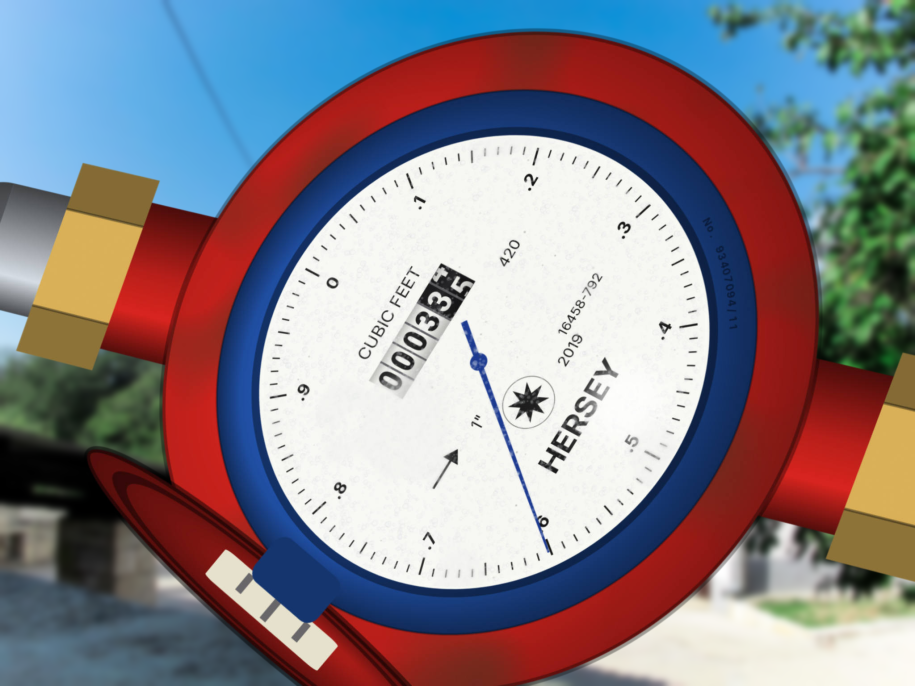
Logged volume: **334.60** ft³
